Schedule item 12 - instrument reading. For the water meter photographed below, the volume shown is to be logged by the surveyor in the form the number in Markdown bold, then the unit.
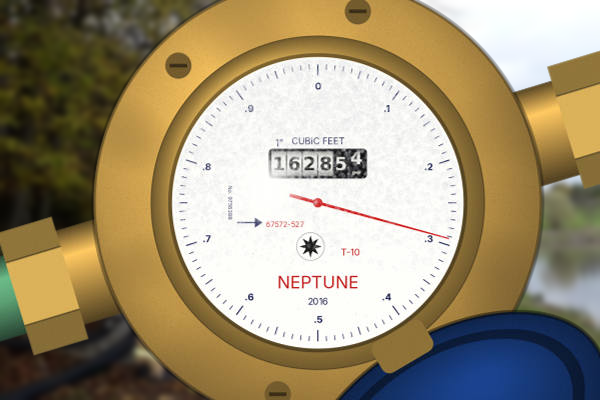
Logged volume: **162854.29** ft³
